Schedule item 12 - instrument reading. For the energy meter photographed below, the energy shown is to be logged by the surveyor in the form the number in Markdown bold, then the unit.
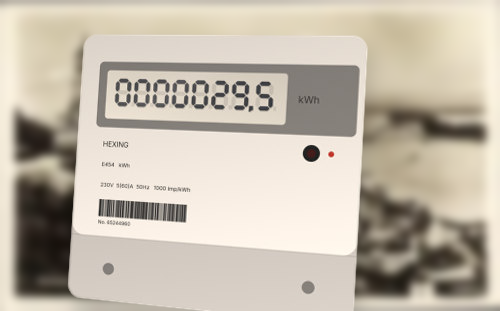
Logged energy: **29.5** kWh
